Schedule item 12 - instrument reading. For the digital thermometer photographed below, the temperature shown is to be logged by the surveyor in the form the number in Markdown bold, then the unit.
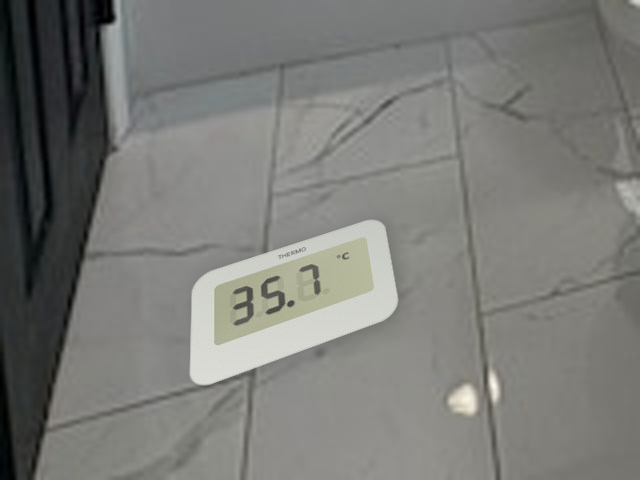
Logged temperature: **35.7** °C
